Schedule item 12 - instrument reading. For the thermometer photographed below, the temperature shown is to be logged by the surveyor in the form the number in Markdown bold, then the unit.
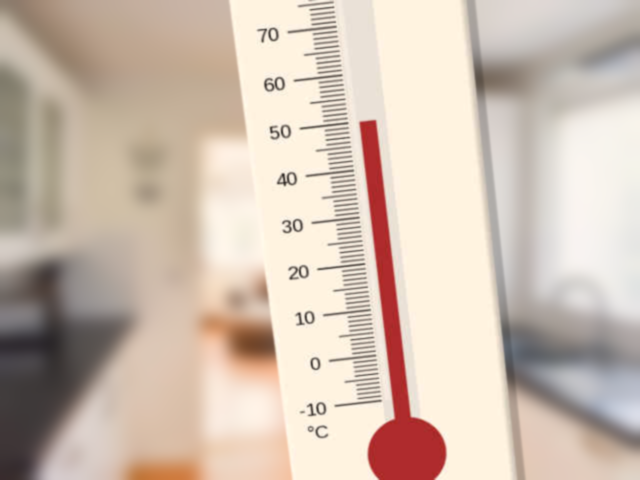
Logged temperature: **50** °C
